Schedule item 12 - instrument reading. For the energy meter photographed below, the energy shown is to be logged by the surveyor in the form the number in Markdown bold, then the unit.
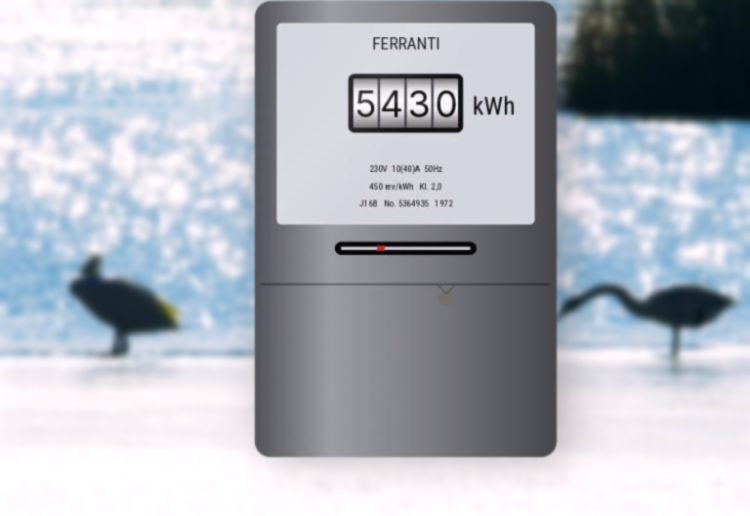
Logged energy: **5430** kWh
